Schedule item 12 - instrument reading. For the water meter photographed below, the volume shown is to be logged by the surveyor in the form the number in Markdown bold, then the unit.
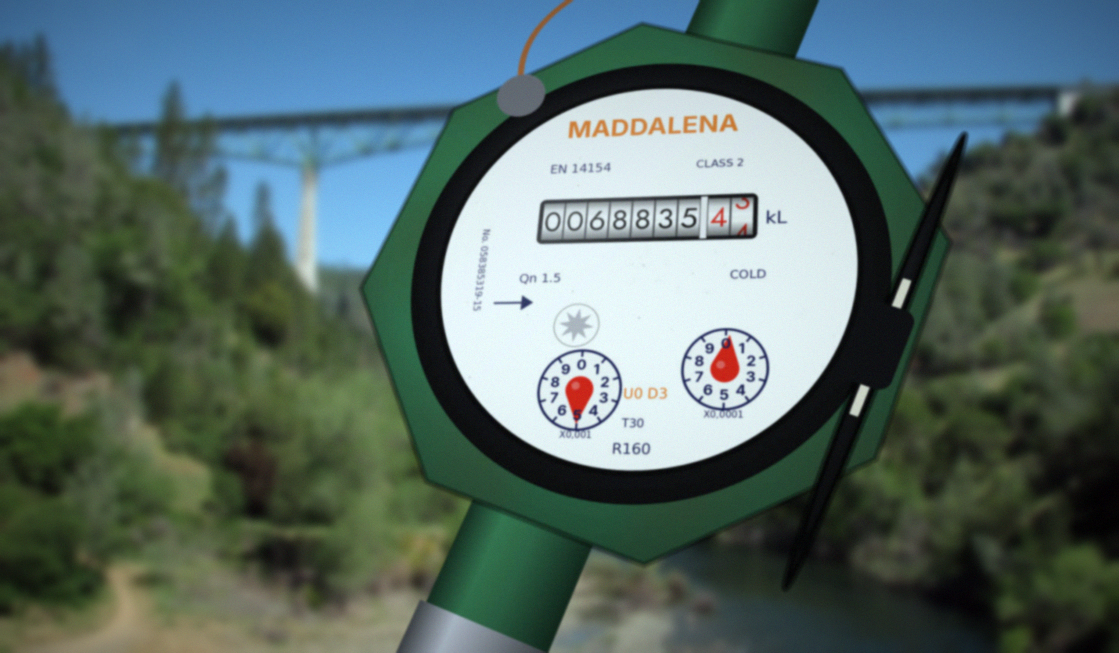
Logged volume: **68835.4350** kL
